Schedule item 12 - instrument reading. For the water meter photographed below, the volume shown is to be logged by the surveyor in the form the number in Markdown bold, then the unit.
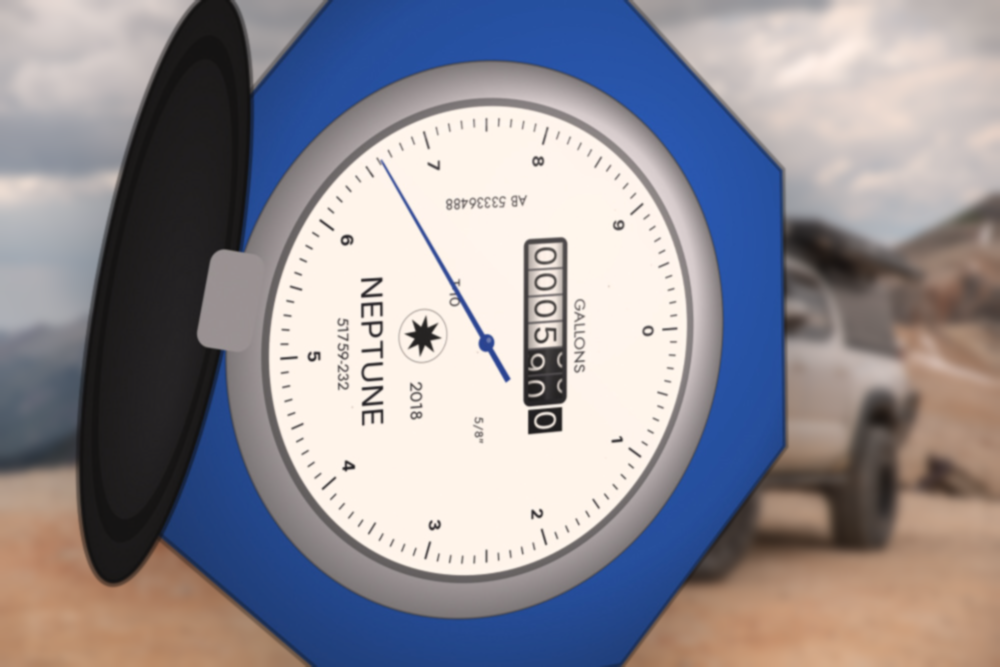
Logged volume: **5896.6** gal
